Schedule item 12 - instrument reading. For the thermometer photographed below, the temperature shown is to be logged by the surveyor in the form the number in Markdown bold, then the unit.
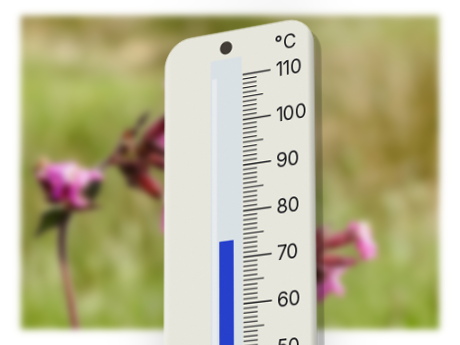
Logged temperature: **74** °C
